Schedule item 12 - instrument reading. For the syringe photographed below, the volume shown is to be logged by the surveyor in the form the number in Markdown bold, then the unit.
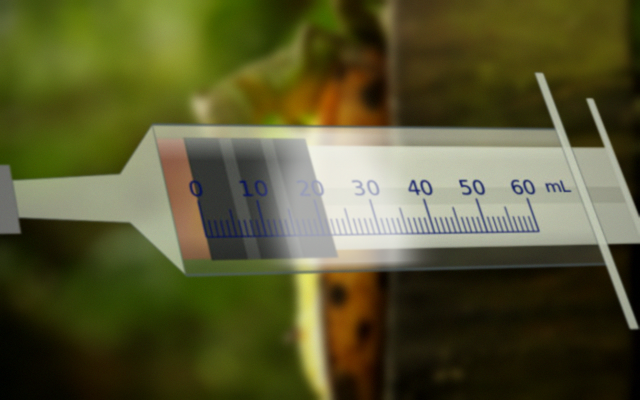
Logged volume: **0** mL
